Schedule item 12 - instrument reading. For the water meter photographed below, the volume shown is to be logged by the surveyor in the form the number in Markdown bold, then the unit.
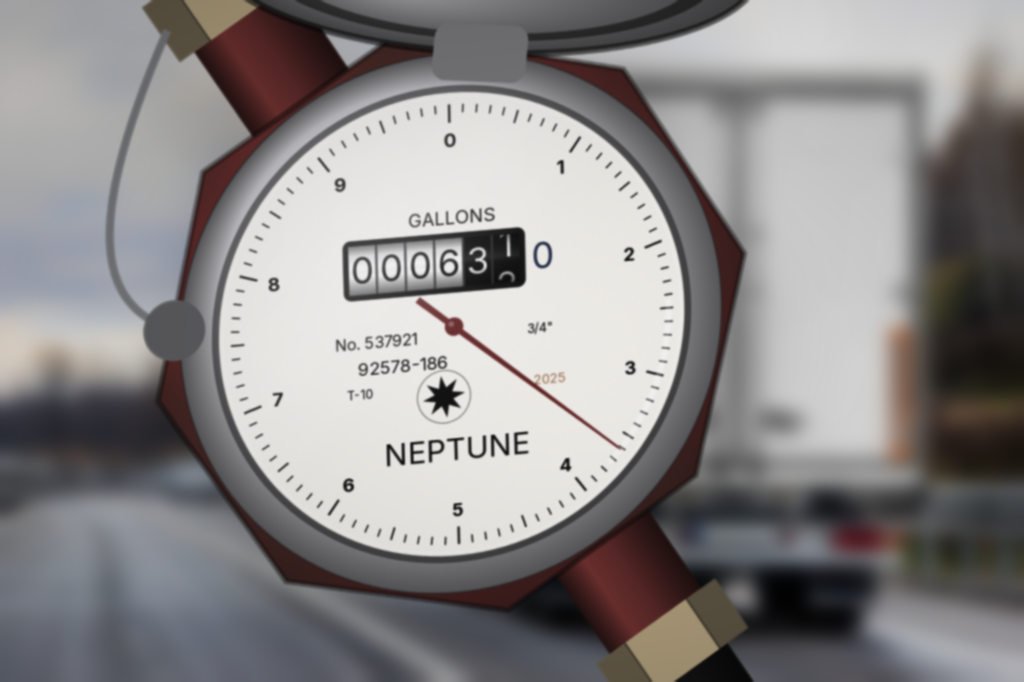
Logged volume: **6313.6** gal
